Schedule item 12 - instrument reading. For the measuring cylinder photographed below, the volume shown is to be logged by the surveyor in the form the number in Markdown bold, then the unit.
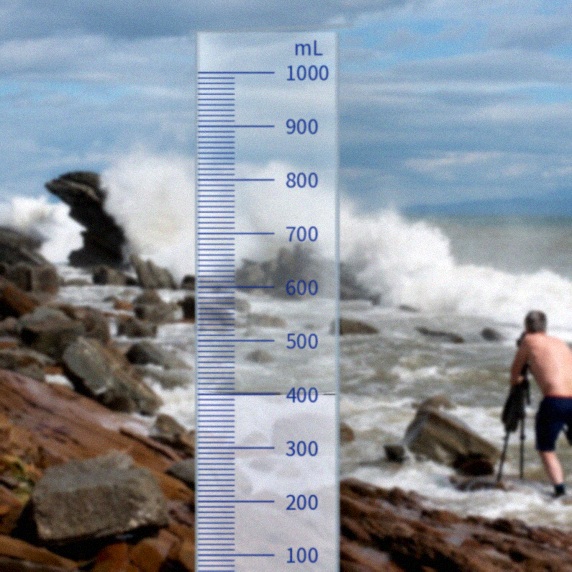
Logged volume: **400** mL
